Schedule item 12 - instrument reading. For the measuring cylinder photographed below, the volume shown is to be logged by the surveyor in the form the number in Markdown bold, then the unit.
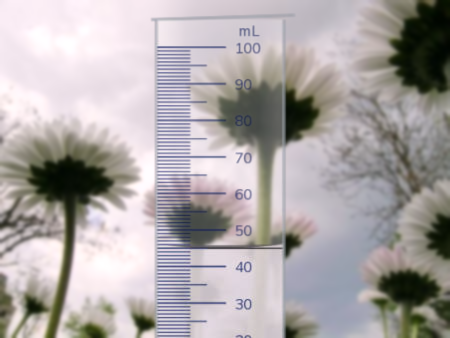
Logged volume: **45** mL
